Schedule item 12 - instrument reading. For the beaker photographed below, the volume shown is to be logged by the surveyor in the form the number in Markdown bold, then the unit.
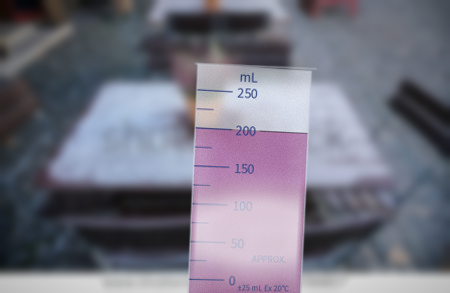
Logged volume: **200** mL
